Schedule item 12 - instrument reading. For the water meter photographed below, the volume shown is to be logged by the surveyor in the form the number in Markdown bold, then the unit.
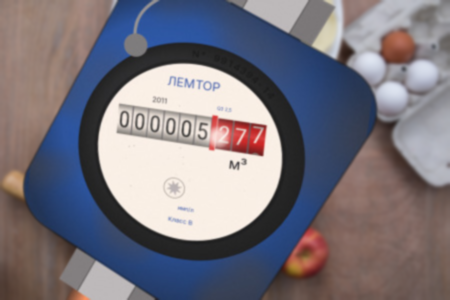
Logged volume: **5.277** m³
